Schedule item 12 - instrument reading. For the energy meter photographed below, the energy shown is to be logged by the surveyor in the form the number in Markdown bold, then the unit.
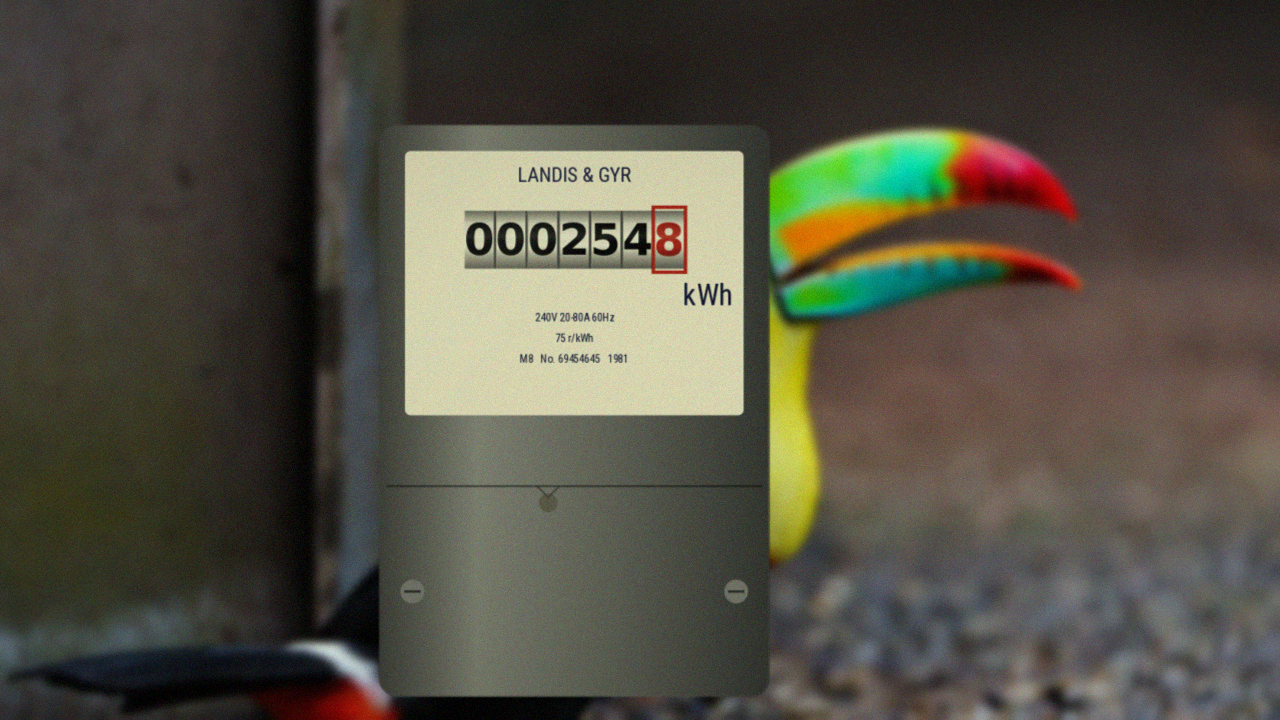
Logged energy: **254.8** kWh
